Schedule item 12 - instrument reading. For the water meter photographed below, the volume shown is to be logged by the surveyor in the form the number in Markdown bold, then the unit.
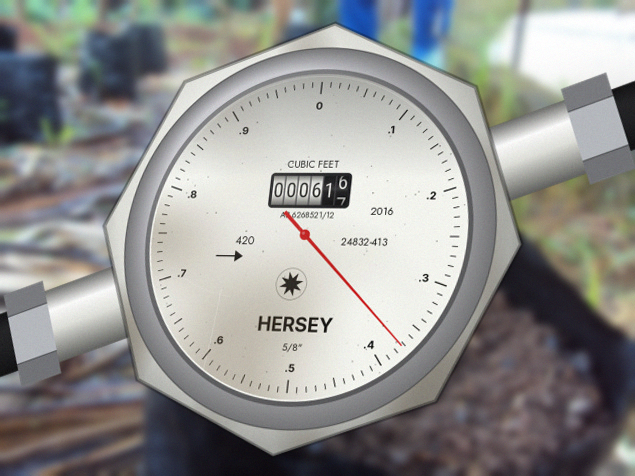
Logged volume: **616.37** ft³
